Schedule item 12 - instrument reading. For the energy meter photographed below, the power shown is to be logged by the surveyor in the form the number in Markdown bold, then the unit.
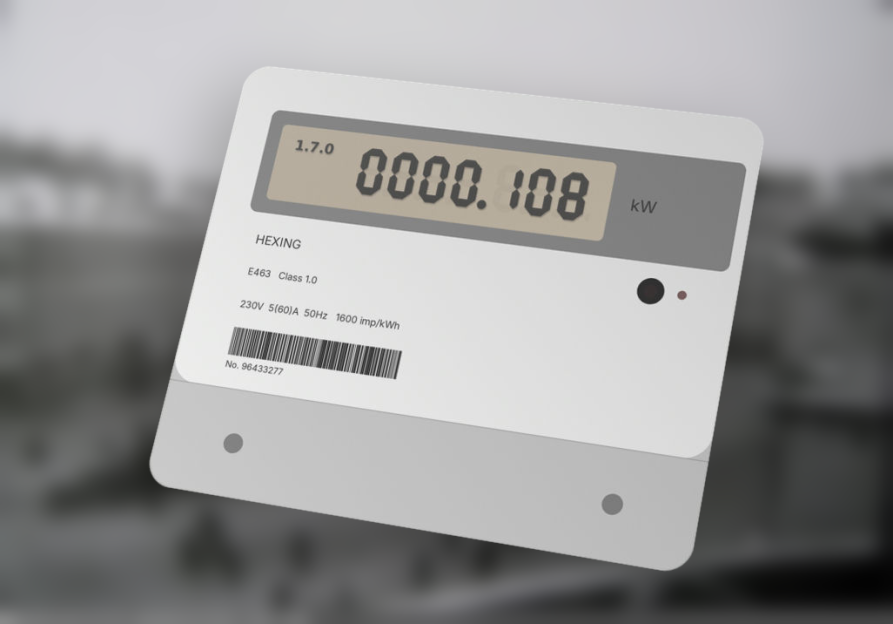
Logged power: **0.108** kW
